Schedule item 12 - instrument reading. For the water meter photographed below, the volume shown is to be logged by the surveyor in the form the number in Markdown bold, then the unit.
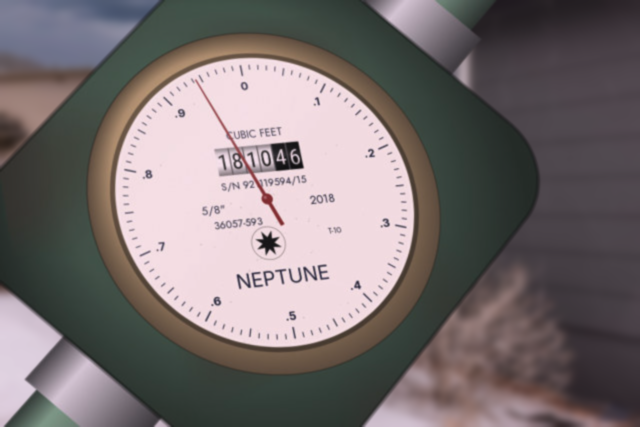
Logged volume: **181045.94** ft³
